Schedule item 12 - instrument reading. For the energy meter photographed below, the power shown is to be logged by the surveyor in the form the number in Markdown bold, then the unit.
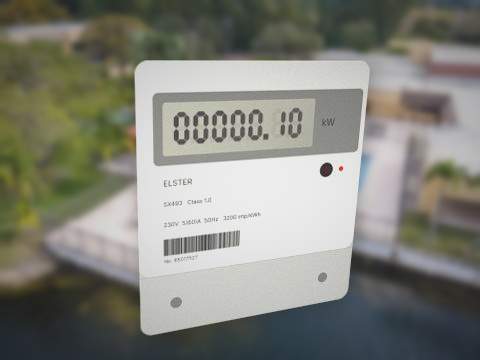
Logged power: **0.10** kW
